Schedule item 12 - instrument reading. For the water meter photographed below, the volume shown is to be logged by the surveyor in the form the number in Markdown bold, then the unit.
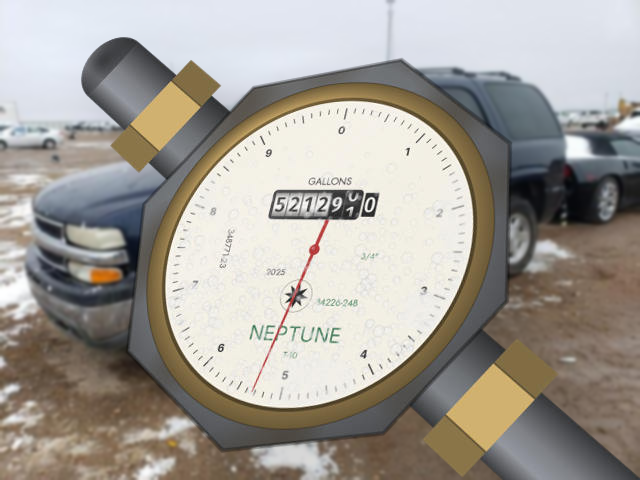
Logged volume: **5212905.3** gal
